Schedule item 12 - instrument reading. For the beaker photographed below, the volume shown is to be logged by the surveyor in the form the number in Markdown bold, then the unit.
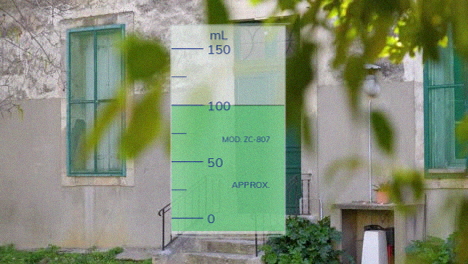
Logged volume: **100** mL
